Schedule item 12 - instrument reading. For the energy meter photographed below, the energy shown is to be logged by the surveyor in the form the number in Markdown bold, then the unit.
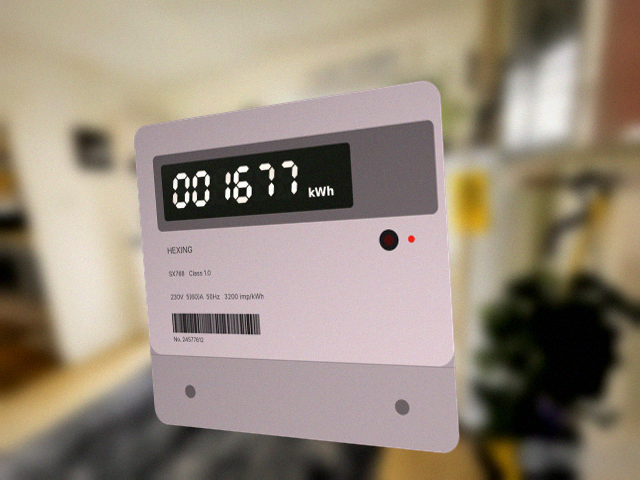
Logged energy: **1677** kWh
